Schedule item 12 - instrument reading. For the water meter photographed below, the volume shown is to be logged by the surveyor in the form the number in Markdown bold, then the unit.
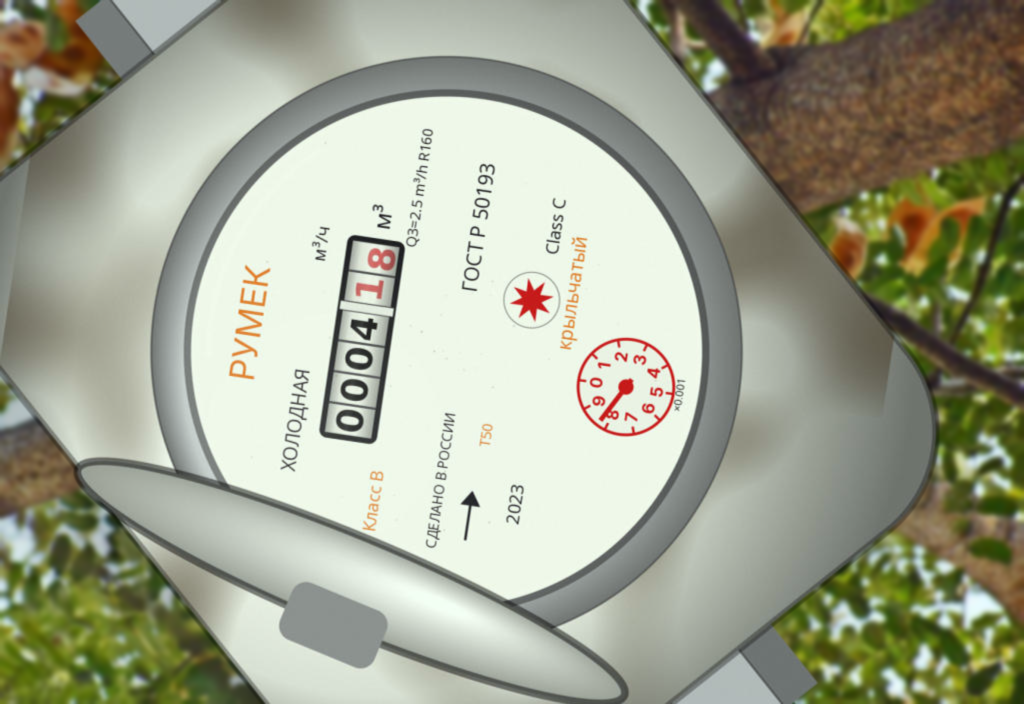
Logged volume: **4.178** m³
